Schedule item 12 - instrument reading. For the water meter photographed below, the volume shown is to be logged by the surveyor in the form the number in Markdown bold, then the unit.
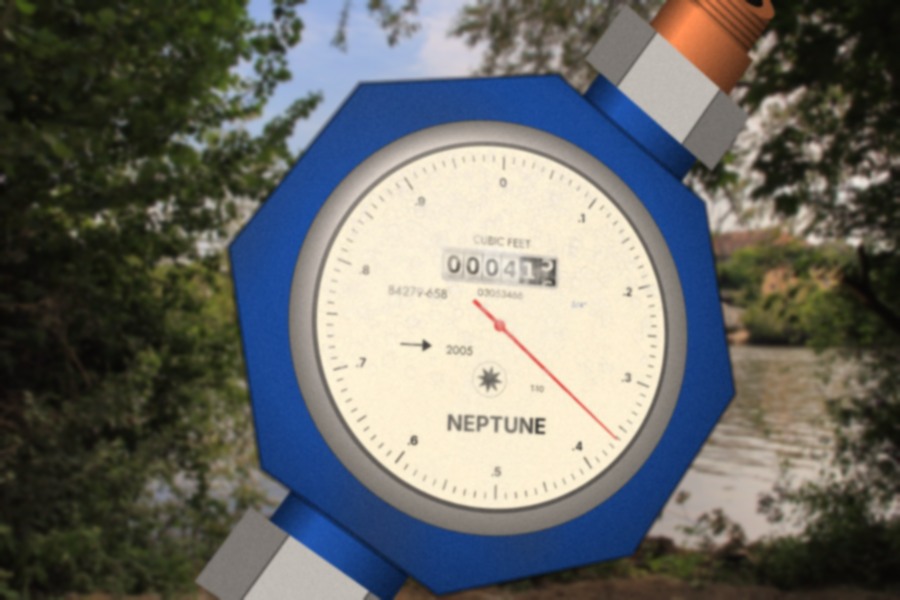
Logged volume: **415.36** ft³
